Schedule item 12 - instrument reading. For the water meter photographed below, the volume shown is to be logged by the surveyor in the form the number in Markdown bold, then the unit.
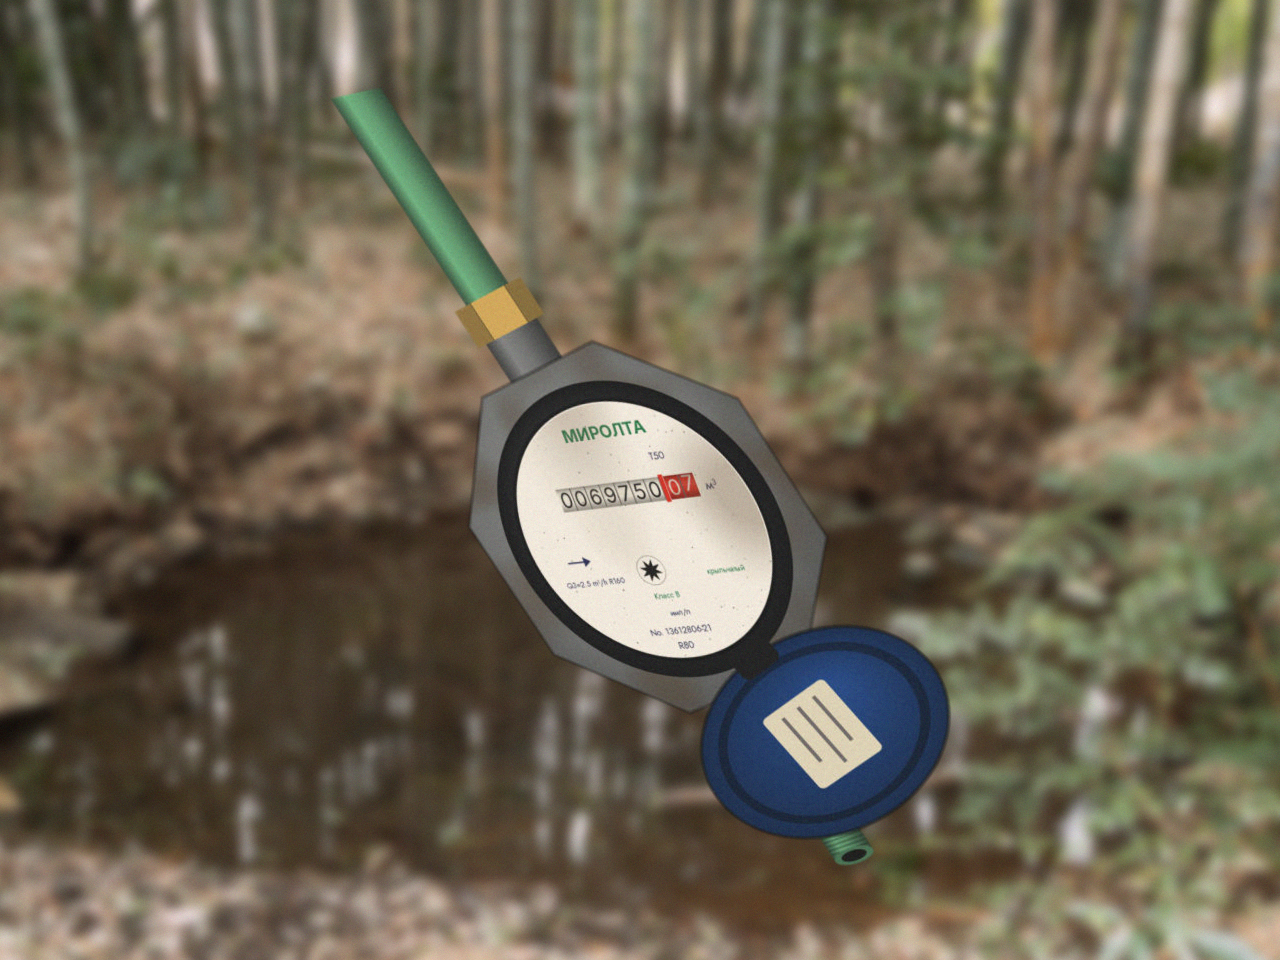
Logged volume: **69750.07** m³
